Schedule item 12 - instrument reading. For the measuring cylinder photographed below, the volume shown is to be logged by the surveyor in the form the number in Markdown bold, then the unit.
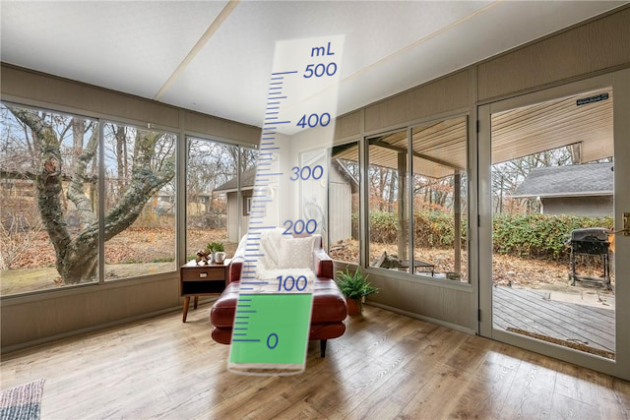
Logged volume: **80** mL
